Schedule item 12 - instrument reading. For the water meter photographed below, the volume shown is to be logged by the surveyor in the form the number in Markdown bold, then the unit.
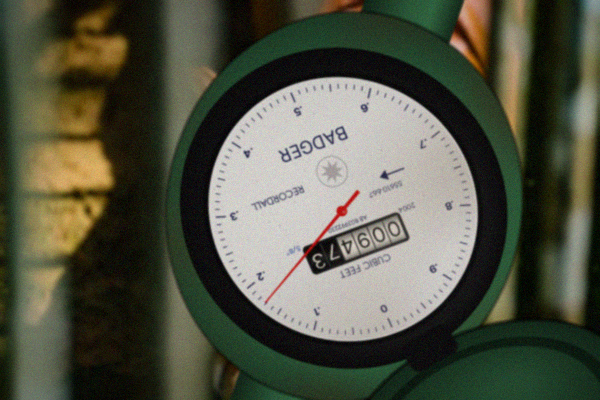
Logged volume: **9473.17** ft³
